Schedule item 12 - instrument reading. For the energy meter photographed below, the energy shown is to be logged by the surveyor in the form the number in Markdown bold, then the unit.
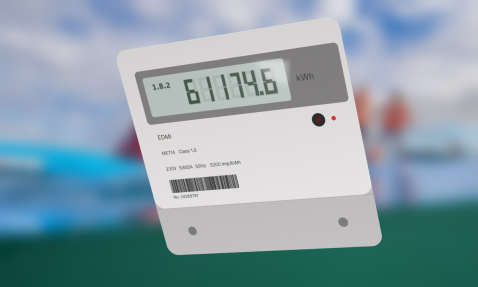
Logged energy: **61174.6** kWh
